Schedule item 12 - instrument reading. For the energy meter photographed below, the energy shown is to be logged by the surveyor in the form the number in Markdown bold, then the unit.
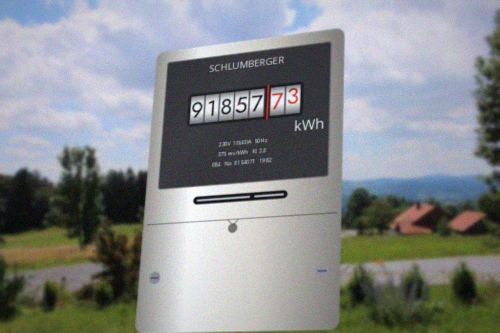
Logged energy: **91857.73** kWh
